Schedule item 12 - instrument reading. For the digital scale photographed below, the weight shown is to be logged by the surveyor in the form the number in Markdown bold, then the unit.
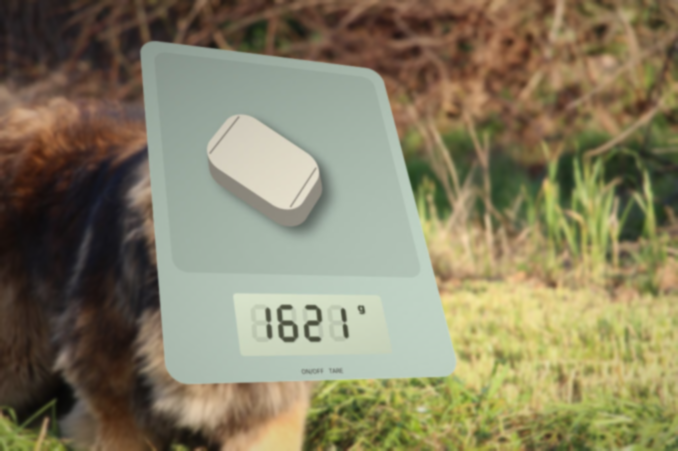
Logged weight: **1621** g
